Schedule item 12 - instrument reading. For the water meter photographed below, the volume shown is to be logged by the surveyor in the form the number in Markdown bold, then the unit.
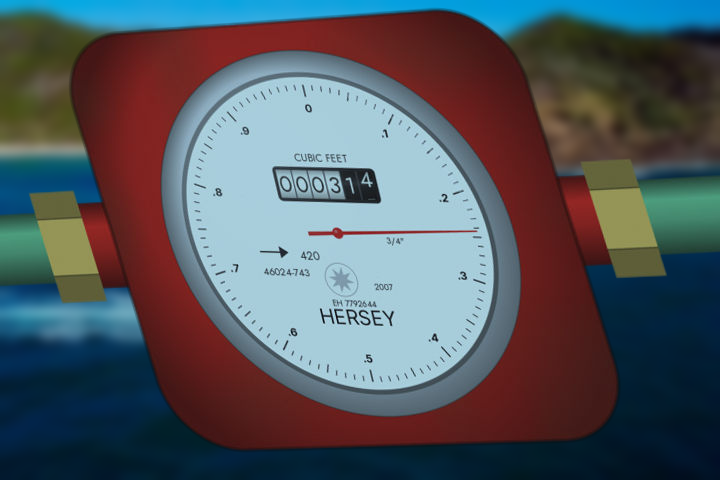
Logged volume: **314.24** ft³
